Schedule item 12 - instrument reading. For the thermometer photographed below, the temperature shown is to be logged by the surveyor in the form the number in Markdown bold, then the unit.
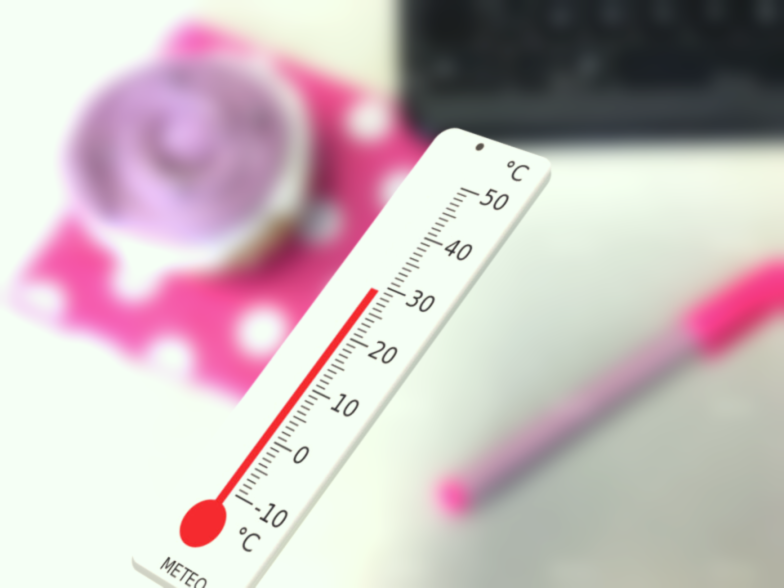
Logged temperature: **29** °C
